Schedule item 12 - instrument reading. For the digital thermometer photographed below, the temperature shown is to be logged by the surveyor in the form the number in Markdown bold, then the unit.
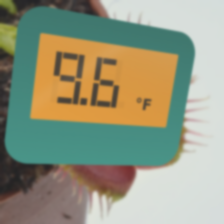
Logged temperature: **9.6** °F
